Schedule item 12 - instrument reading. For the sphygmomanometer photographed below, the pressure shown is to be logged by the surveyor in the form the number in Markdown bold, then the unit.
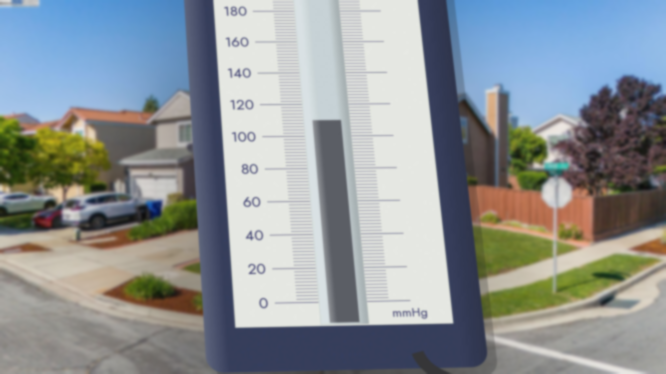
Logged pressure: **110** mmHg
